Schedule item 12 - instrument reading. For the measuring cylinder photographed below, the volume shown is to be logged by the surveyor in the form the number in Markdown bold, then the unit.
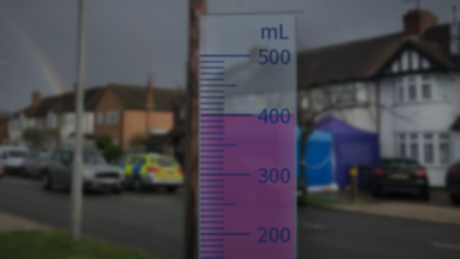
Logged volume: **400** mL
